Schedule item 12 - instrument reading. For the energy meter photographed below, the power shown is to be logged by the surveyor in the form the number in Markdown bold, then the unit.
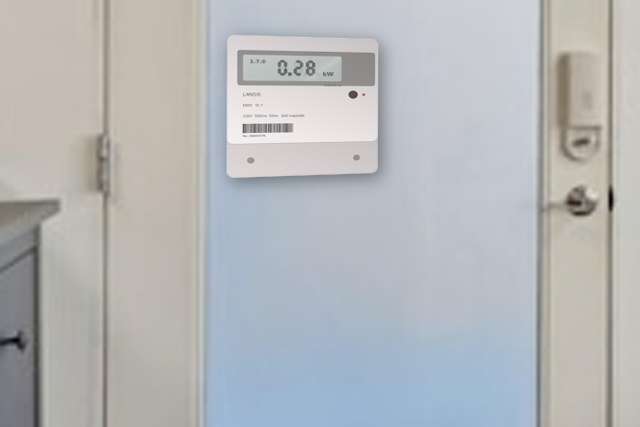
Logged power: **0.28** kW
